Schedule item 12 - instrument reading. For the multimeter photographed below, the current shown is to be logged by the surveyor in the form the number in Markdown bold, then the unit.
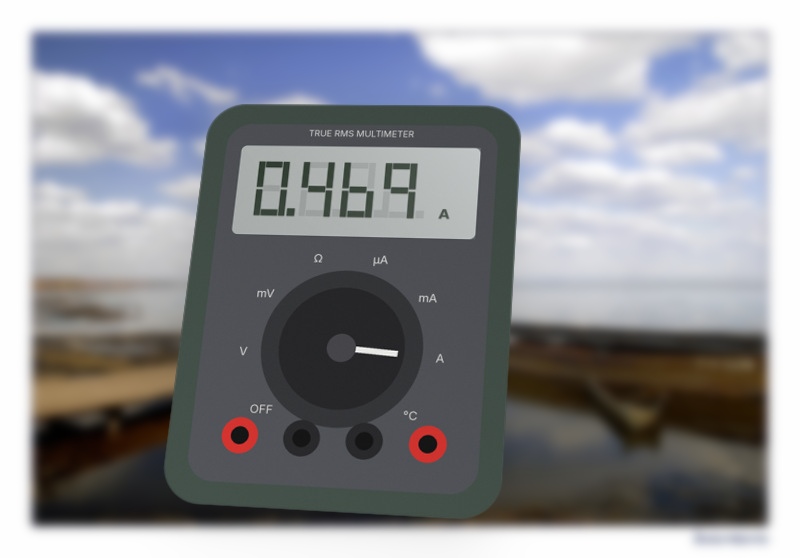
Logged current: **0.469** A
